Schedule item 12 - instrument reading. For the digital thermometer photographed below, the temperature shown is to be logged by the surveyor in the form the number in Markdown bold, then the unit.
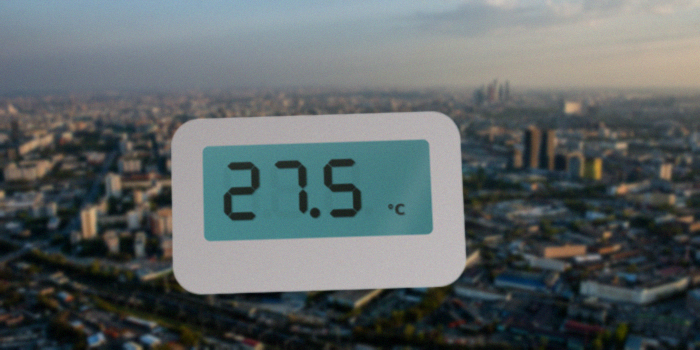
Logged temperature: **27.5** °C
